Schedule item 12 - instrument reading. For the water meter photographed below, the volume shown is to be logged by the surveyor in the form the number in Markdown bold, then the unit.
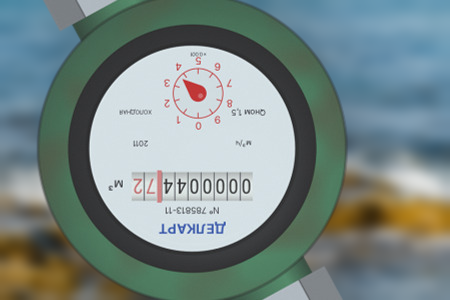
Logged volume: **44.723** m³
